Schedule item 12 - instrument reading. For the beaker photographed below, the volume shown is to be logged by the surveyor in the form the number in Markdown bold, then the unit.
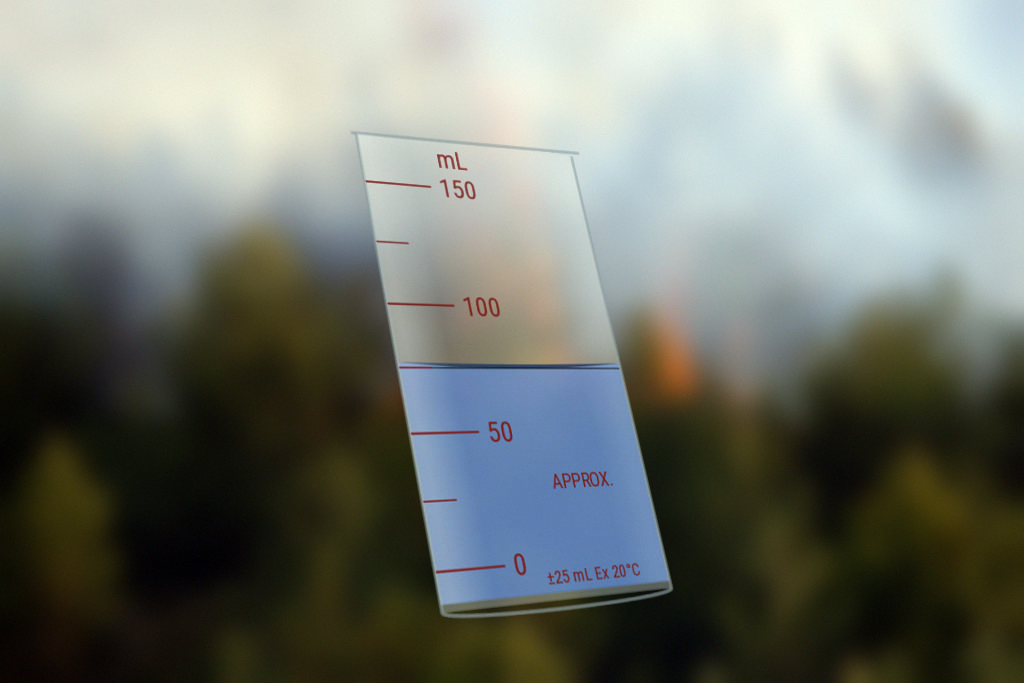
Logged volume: **75** mL
